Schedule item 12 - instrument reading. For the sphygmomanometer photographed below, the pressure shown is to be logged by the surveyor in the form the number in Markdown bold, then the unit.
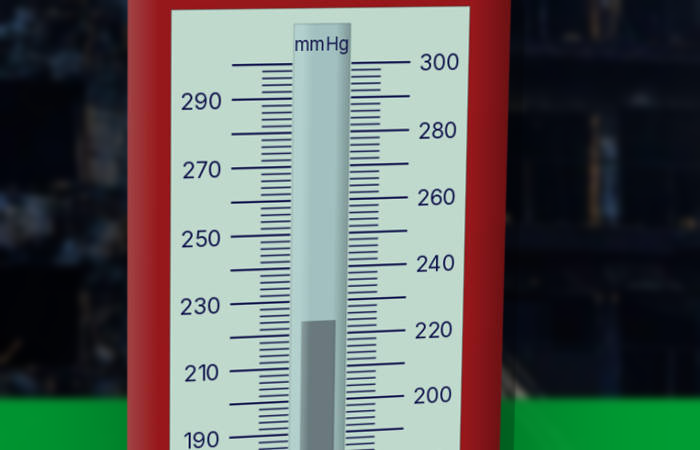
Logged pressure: **224** mmHg
